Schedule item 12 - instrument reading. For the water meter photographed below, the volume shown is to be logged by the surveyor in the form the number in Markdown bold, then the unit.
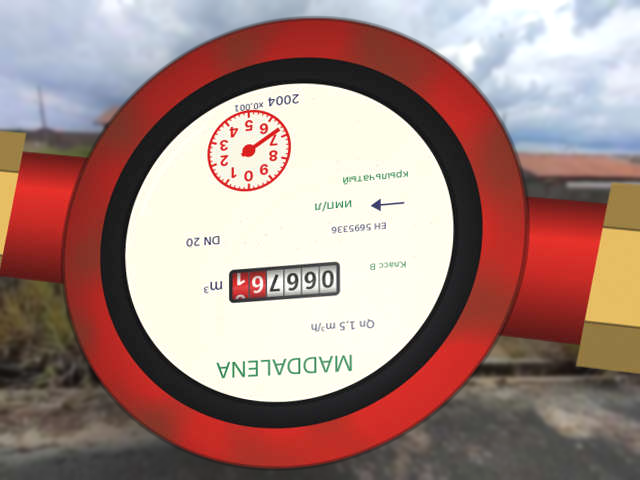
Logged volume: **667.606** m³
